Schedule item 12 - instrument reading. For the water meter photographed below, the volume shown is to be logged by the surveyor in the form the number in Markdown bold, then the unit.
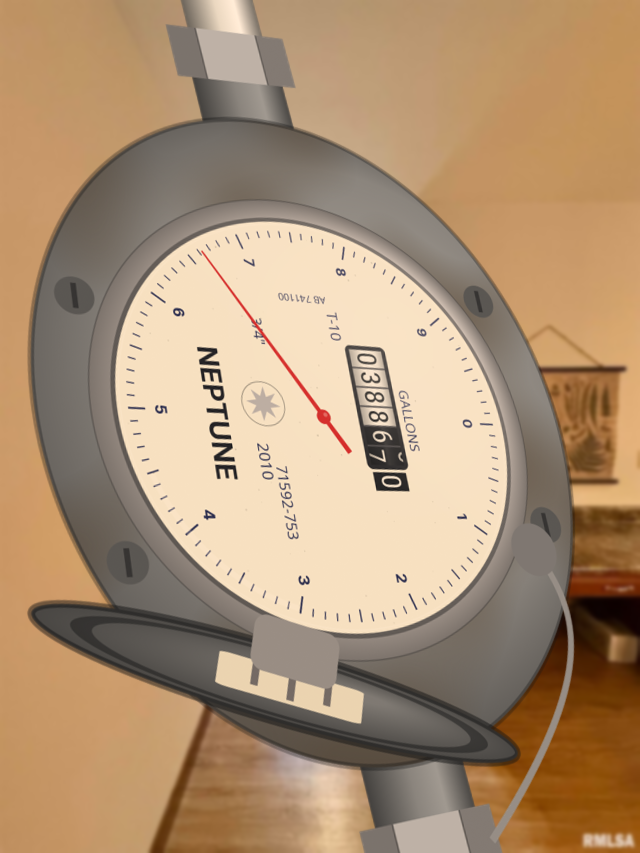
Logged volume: **388666.6** gal
